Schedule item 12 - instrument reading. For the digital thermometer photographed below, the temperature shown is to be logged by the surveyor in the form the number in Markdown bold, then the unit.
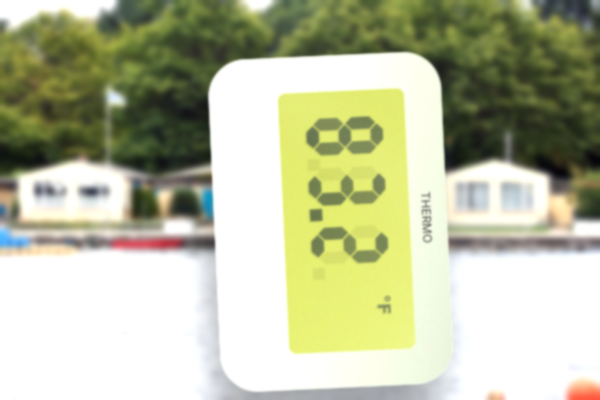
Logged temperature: **83.2** °F
